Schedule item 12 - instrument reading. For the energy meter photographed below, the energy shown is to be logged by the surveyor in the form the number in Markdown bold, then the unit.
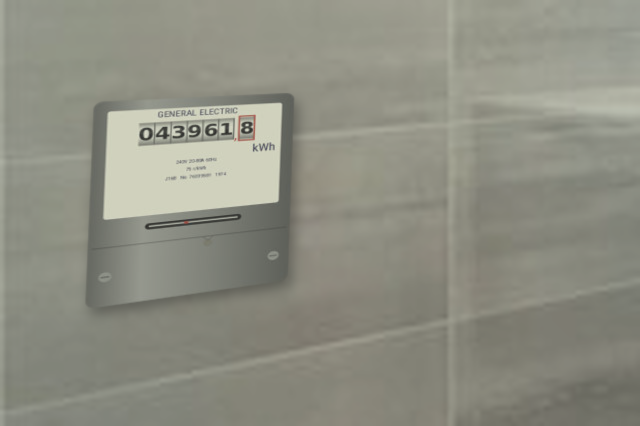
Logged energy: **43961.8** kWh
